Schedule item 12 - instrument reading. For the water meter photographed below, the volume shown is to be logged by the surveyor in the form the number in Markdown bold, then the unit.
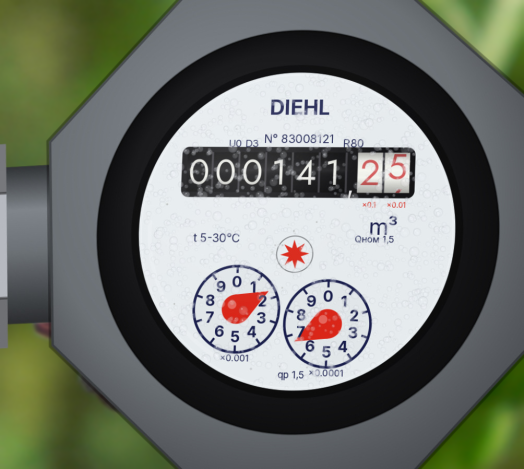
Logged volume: **141.2516** m³
